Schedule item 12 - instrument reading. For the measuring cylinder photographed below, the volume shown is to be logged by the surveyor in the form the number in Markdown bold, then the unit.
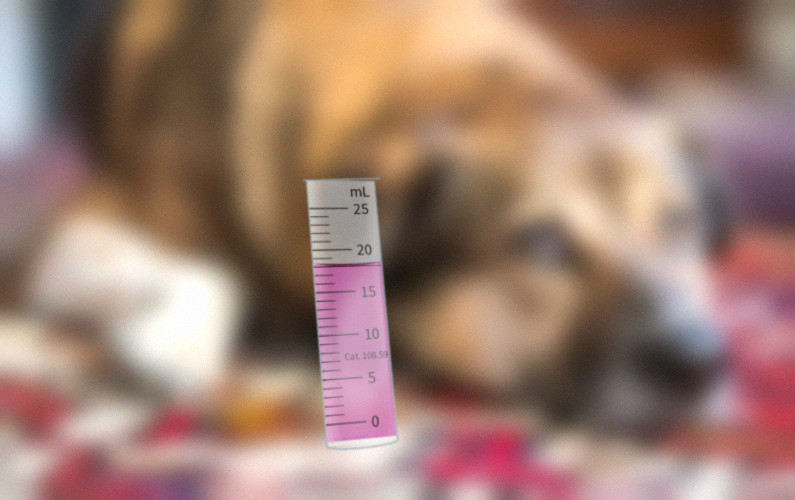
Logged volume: **18** mL
